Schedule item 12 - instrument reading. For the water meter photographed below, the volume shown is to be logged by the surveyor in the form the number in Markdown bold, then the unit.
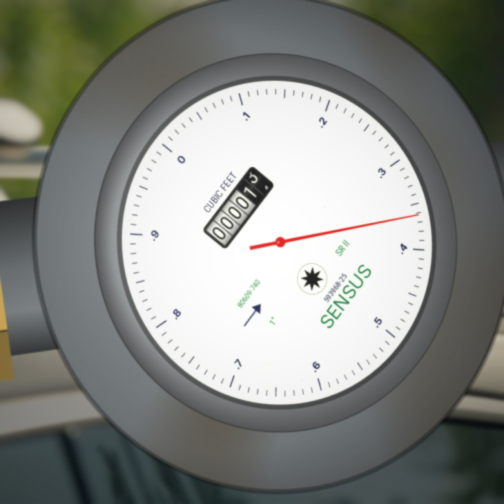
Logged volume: **13.36** ft³
